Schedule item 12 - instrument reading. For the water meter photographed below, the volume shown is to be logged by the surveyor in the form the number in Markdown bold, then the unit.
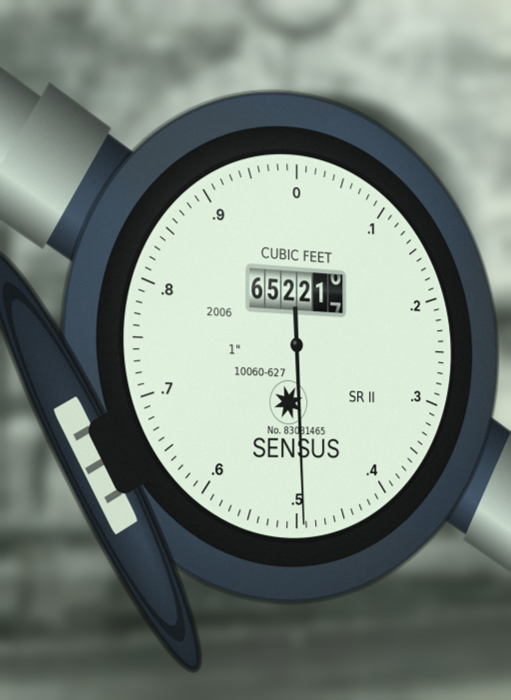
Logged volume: **652216.49** ft³
